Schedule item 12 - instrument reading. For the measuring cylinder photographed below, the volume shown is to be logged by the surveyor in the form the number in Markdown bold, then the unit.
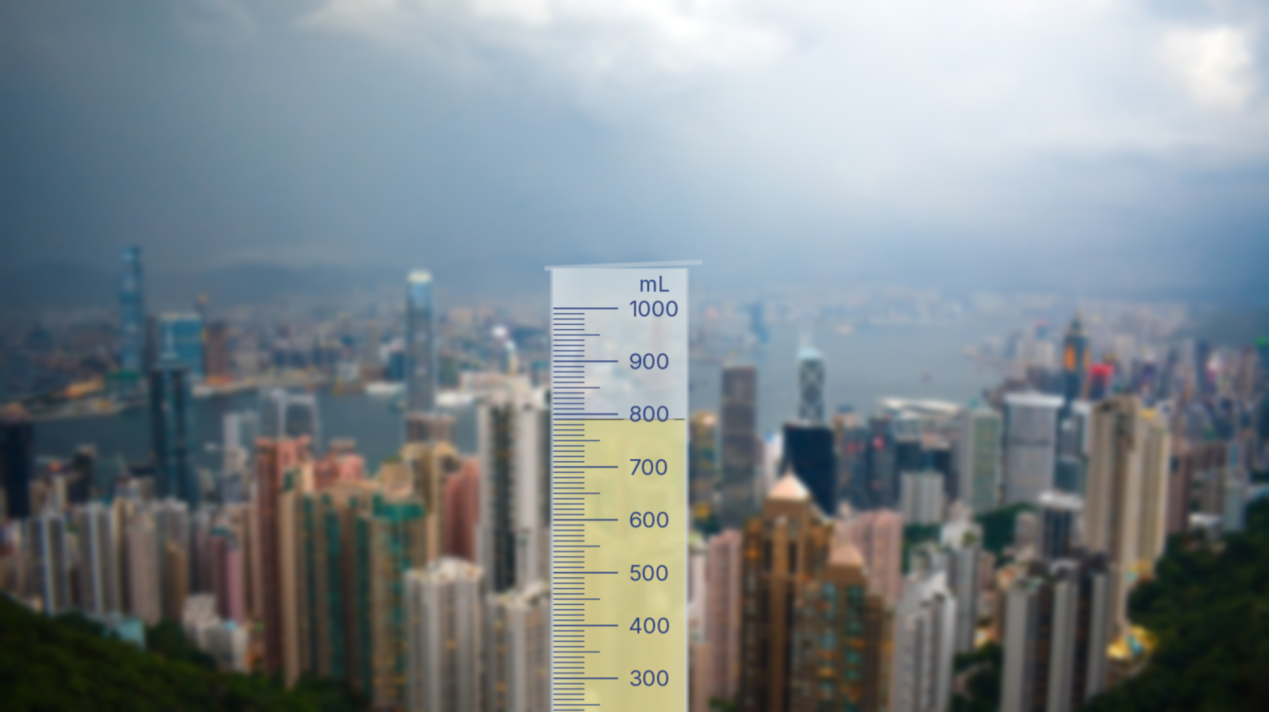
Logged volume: **790** mL
